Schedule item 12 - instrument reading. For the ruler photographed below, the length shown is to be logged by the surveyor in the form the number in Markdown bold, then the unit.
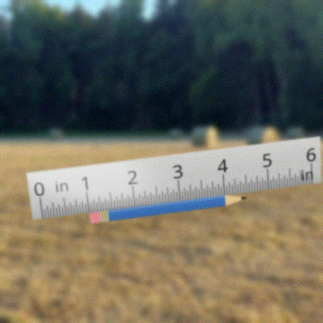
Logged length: **3.5** in
